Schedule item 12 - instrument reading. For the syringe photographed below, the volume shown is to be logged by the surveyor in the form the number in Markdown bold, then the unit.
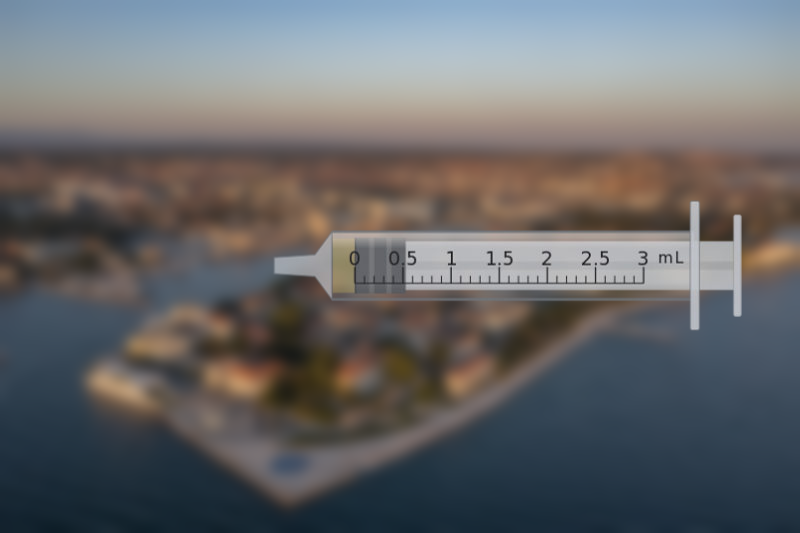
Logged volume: **0** mL
